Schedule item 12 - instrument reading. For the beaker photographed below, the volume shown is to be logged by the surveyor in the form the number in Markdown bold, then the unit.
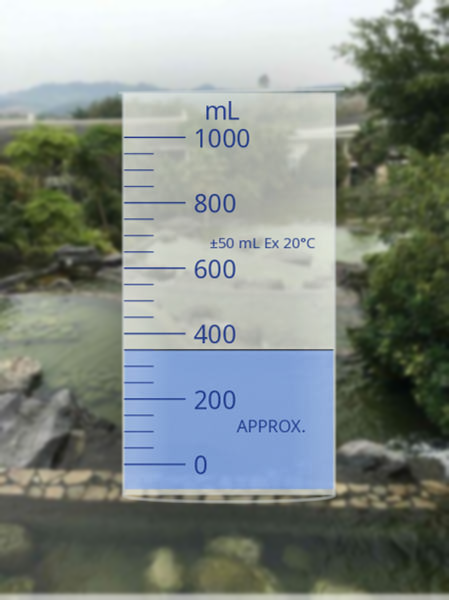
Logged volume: **350** mL
